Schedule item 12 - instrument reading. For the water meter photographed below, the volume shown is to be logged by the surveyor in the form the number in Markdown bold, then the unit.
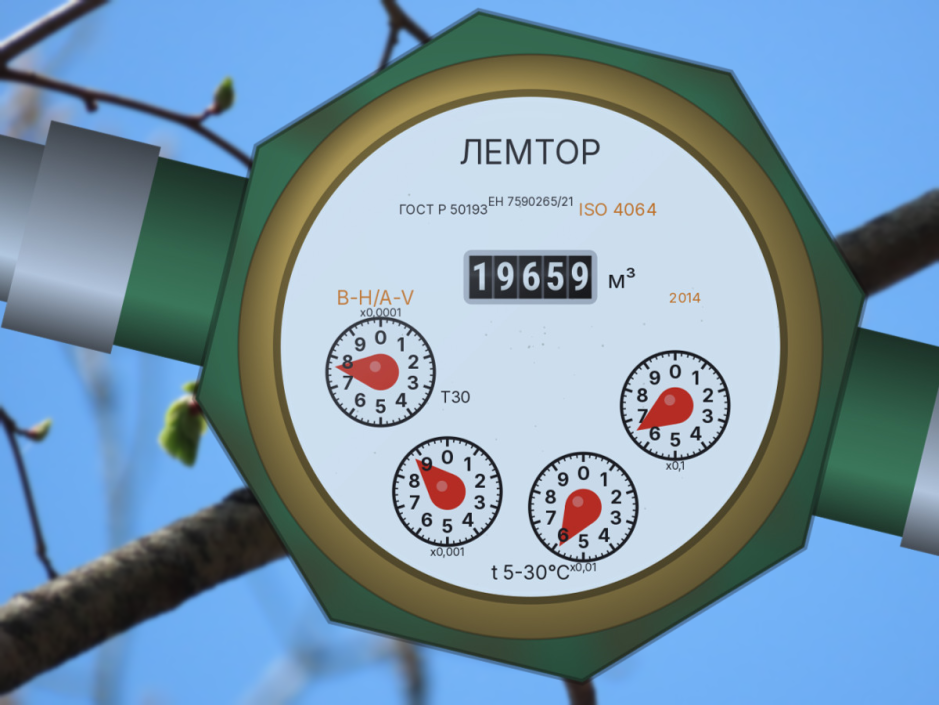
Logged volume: **19659.6587** m³
